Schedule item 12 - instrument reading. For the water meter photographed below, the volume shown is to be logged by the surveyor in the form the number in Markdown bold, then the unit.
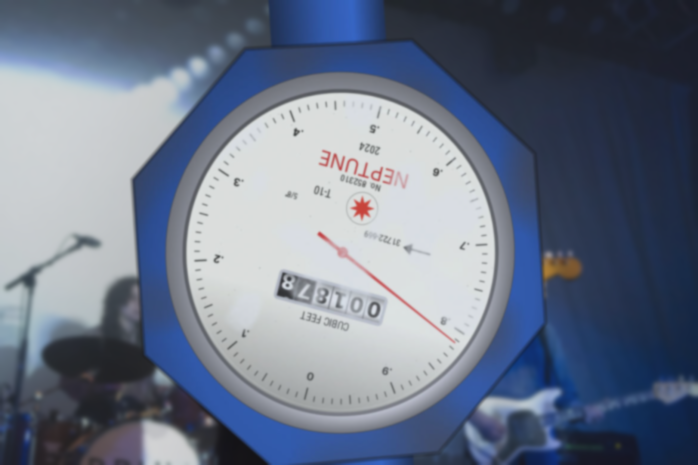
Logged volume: **1877.81** ft³
